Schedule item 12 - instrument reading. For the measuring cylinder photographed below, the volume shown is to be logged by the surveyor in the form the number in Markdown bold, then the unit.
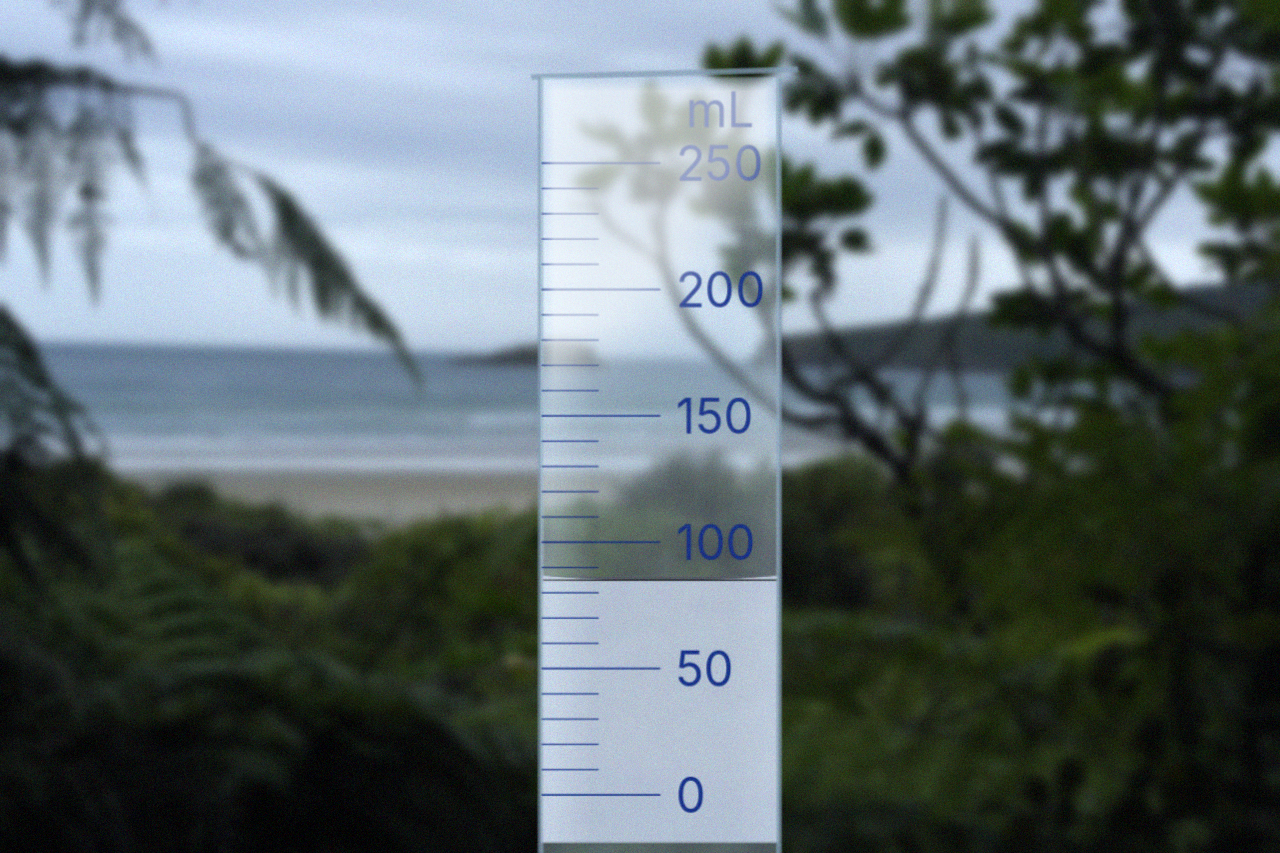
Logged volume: **85** mL
